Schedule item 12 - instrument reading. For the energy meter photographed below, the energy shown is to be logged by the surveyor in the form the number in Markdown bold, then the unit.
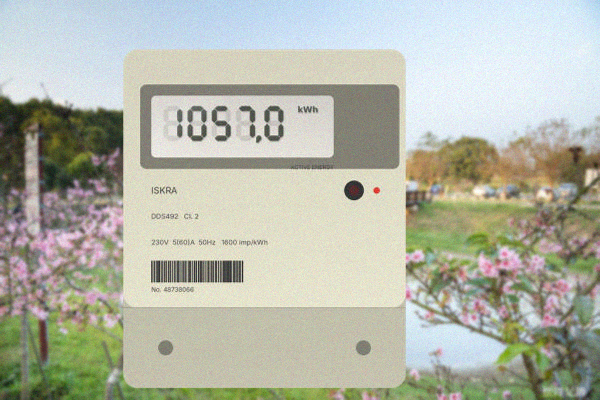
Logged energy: **1057.0** kWh
